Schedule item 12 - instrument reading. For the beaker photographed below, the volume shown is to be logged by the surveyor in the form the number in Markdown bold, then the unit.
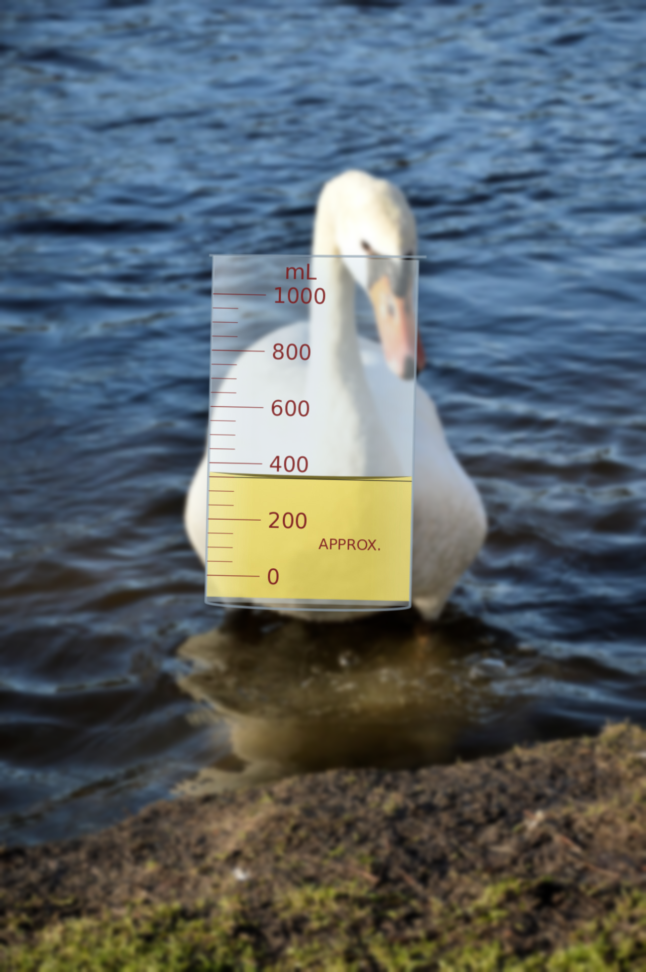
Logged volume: **350** mL
